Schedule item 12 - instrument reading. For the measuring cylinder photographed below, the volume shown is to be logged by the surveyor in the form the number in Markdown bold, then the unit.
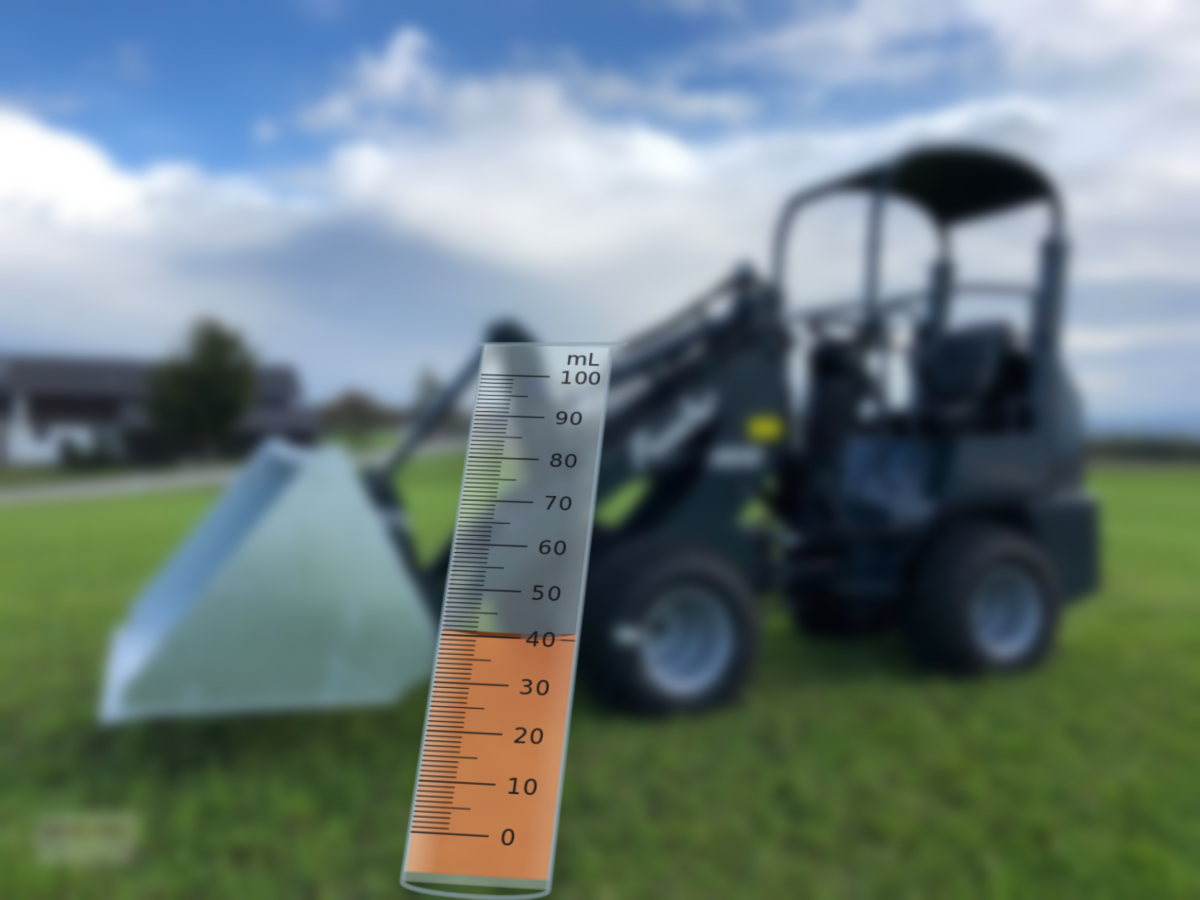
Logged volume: **40** mL
